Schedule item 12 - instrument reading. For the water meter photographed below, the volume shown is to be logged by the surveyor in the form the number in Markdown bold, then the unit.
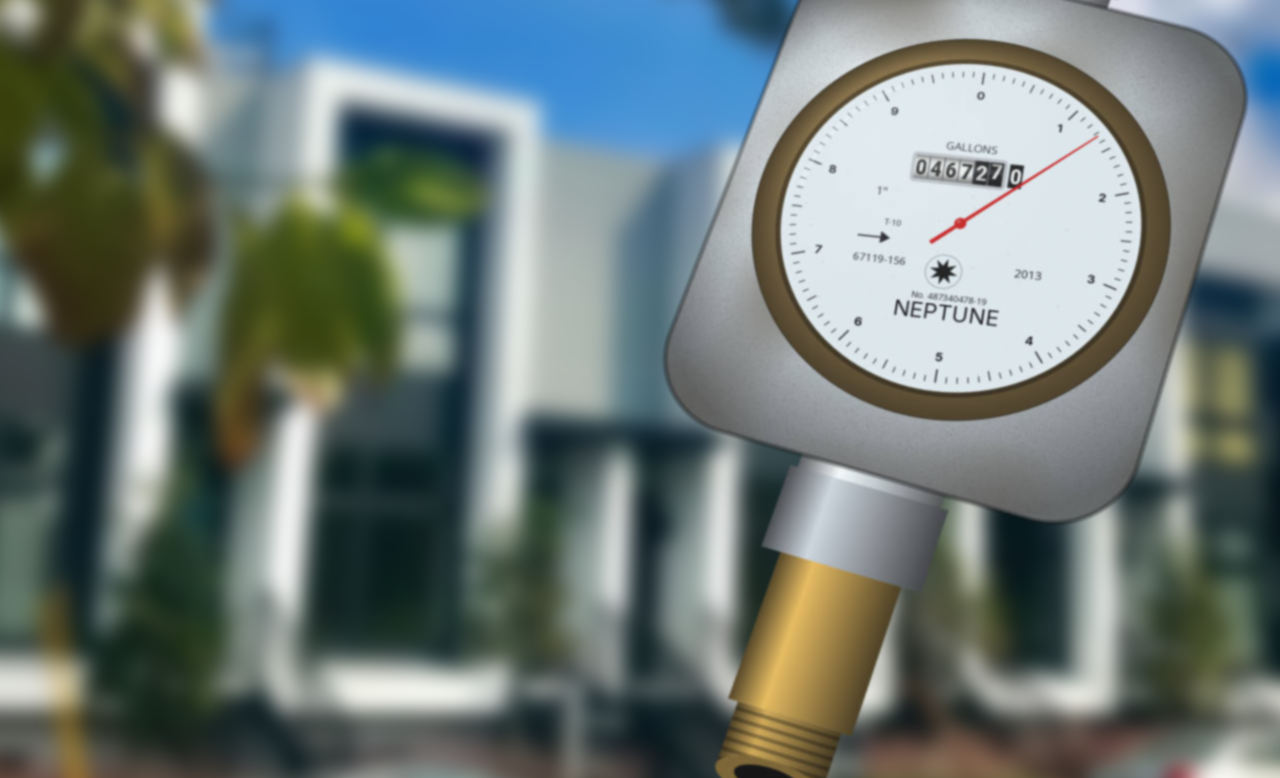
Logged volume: **467271.3** gal
